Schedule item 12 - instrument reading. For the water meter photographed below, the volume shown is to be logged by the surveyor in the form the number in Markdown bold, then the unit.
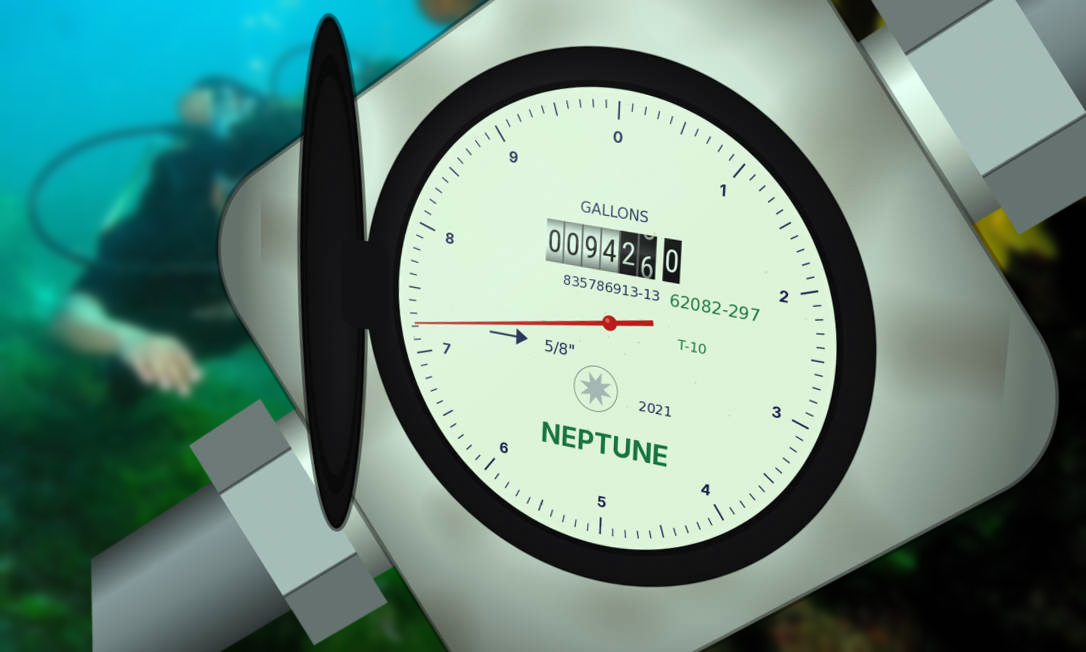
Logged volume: **94257.2** gal
